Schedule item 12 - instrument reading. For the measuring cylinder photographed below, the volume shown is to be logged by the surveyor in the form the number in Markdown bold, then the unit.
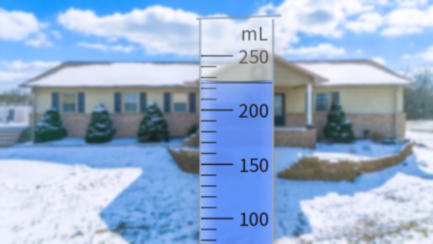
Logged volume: **225** mL
